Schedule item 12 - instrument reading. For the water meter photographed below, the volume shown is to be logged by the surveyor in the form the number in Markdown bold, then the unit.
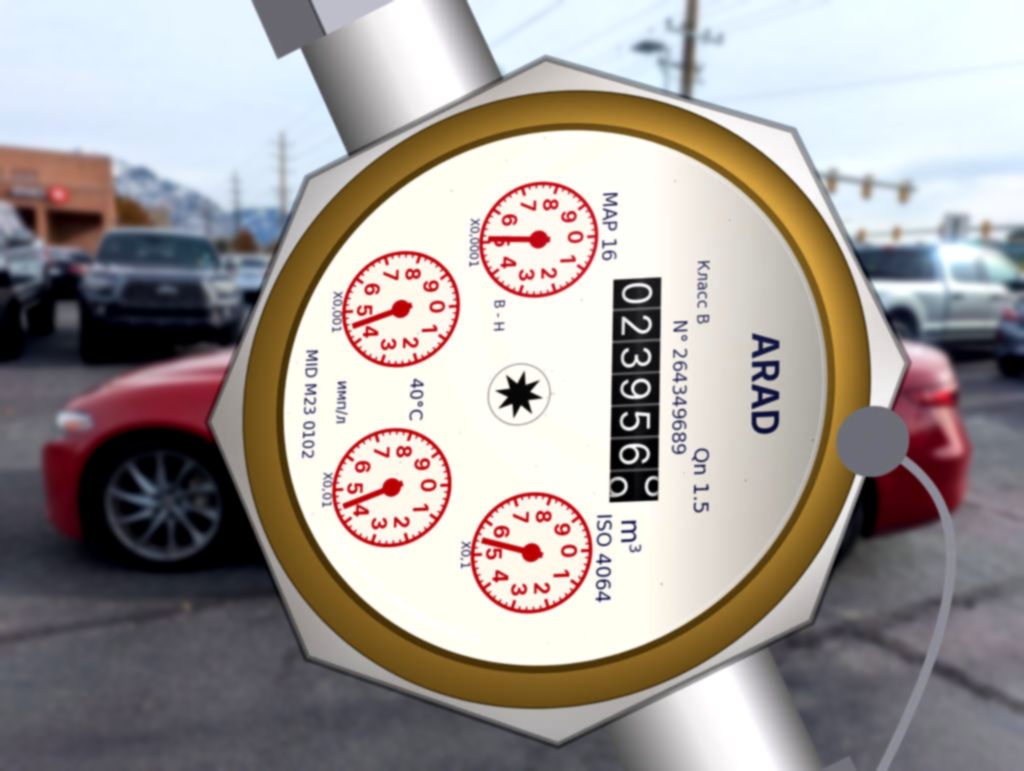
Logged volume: **239568.5445** m³
